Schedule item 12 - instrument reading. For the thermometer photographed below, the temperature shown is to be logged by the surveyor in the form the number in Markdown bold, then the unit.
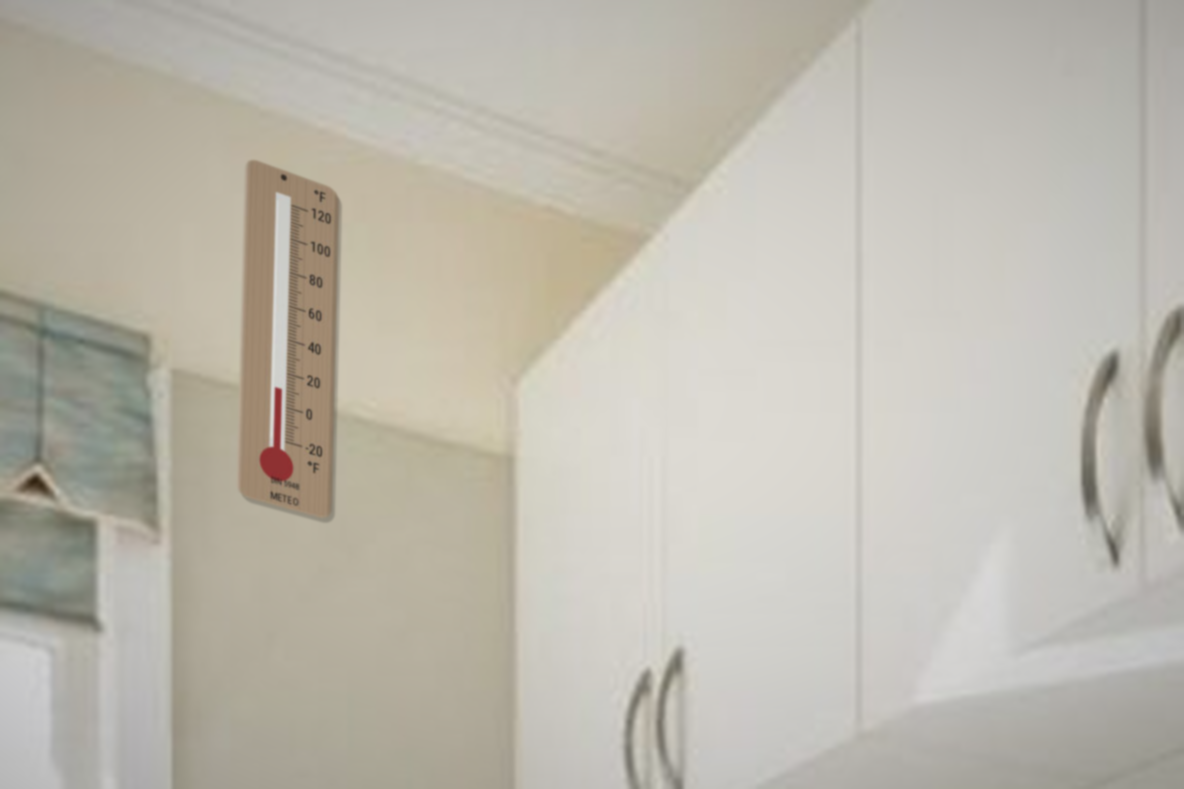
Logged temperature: **10** °F
